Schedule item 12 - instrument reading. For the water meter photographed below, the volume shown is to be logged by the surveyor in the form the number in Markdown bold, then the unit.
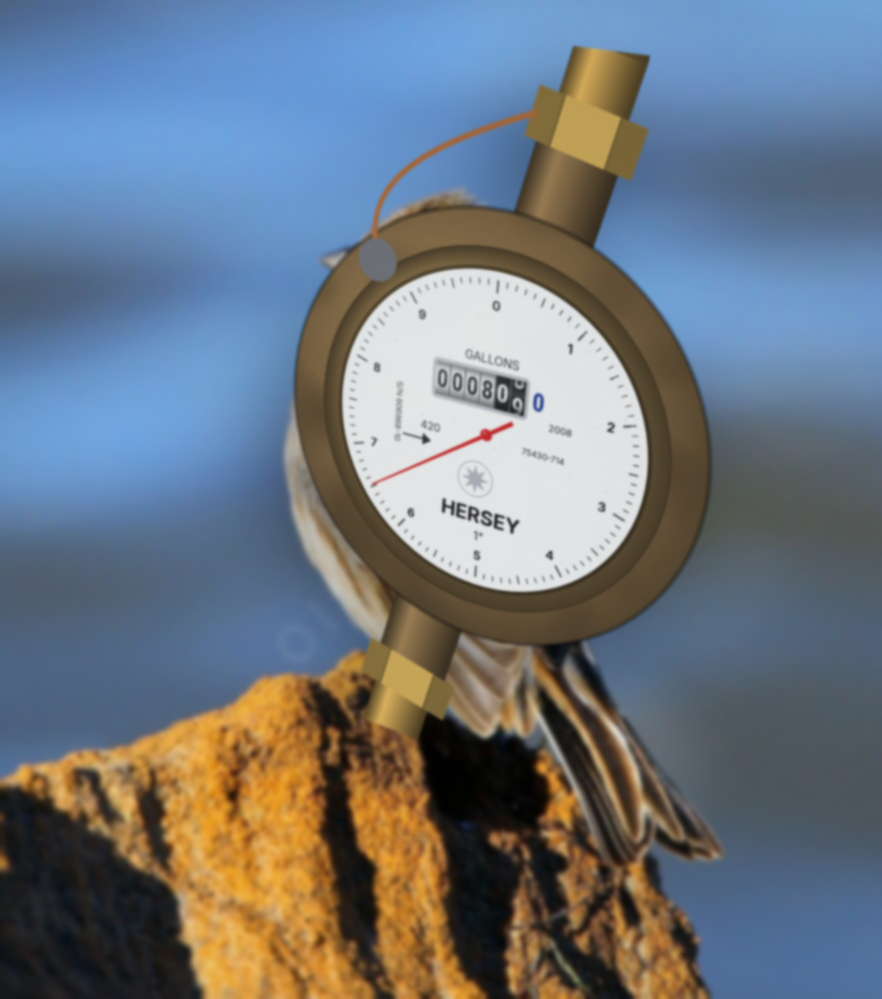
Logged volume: **8086.5** gal
